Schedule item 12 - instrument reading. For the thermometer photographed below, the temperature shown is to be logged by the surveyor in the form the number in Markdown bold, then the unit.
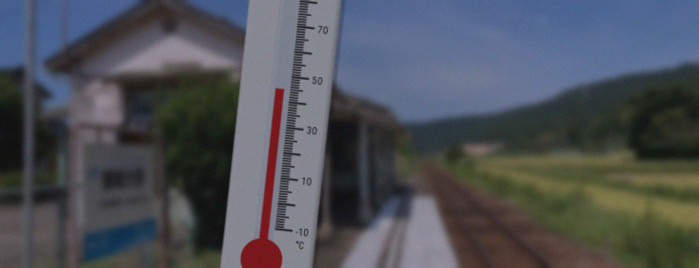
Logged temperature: **45** °C
